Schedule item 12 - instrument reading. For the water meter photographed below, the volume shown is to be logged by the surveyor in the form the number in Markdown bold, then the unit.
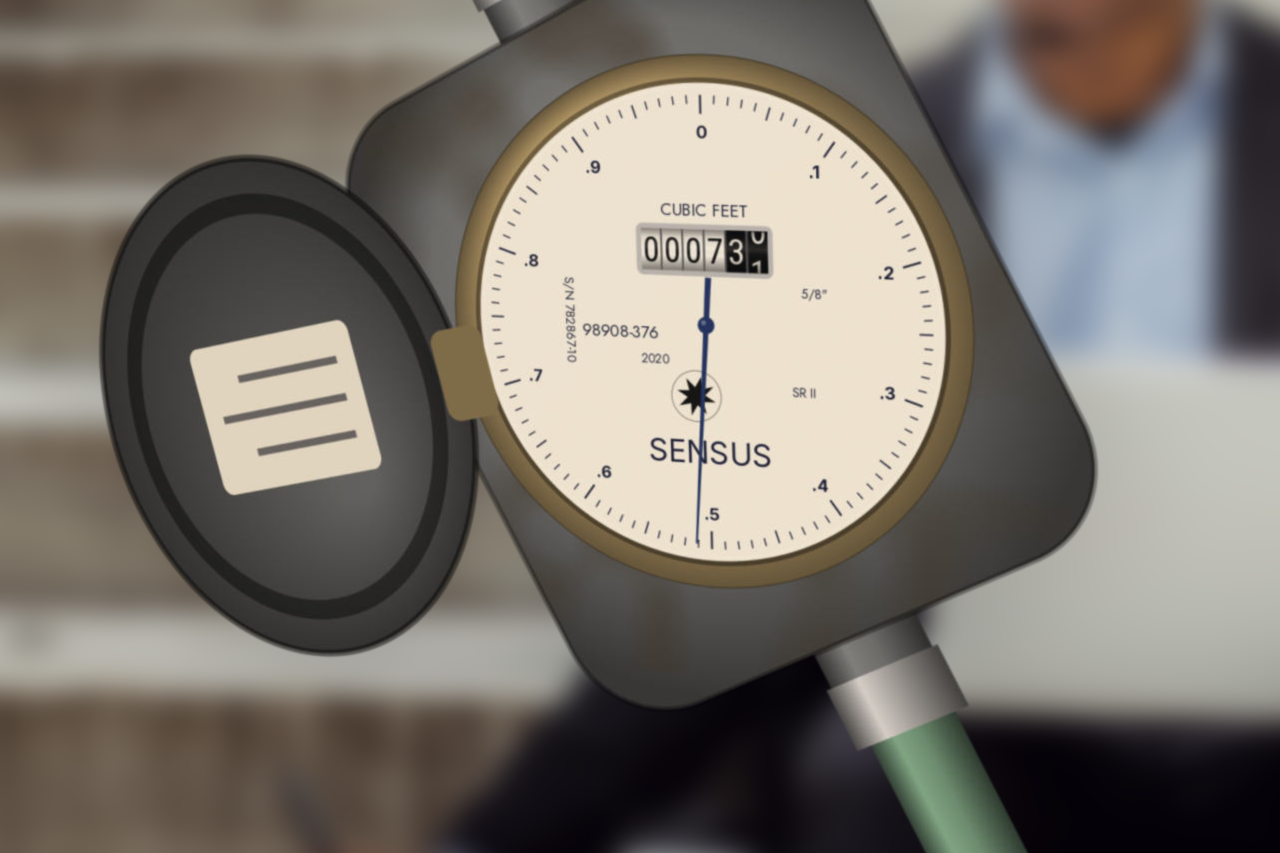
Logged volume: **730.51** ft³
